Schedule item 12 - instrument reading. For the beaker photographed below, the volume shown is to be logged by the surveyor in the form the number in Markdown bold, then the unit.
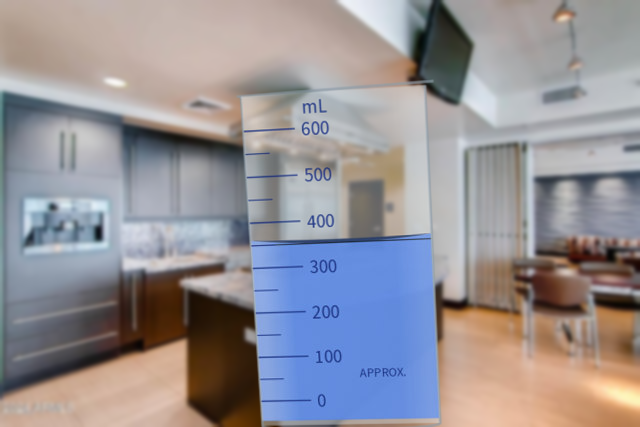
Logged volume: **350** mL
